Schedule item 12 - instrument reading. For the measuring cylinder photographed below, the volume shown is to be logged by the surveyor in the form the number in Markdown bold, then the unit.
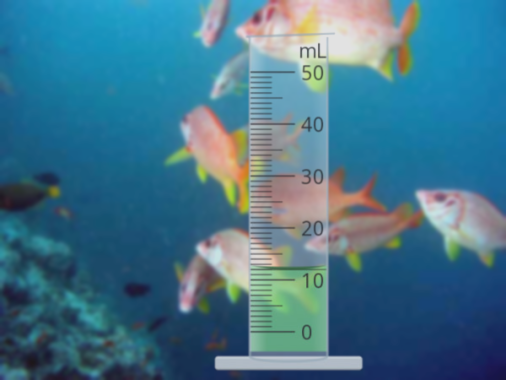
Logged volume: **12** mL
